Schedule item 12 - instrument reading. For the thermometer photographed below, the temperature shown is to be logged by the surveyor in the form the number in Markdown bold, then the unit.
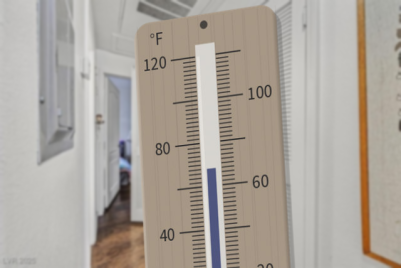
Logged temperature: **68** °F
